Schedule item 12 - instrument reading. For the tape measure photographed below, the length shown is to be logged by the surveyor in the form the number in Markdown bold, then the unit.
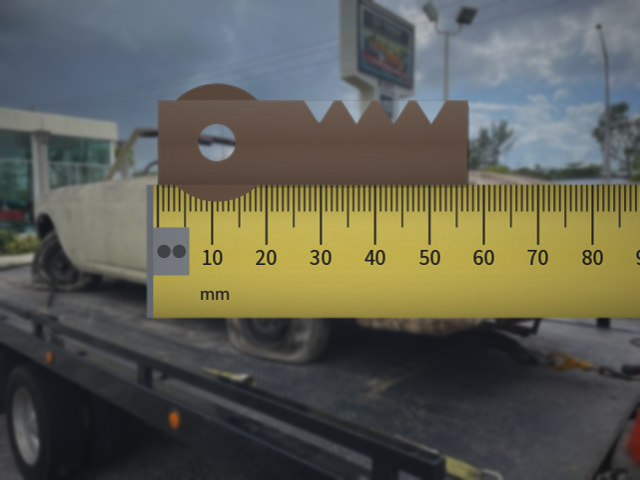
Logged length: **57** mm
